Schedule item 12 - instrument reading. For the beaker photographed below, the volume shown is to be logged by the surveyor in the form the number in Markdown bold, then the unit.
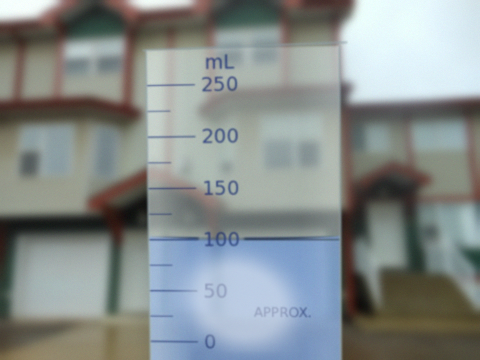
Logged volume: **100** mL
